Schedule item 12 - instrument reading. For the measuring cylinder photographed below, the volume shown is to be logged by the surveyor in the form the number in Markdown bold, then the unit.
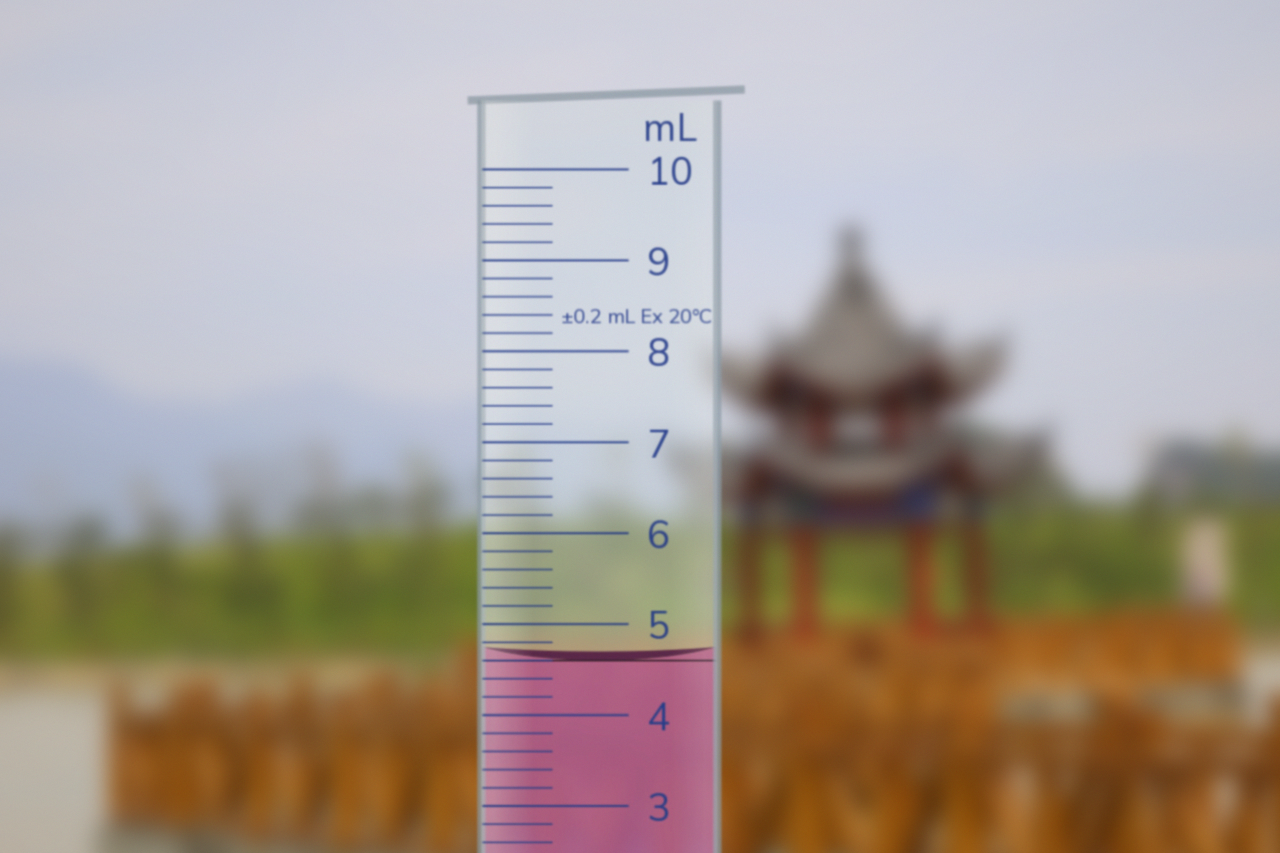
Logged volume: **4.6** mL
